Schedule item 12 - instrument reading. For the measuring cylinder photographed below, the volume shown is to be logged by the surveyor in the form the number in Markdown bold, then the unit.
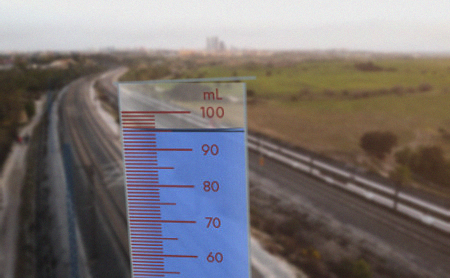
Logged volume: **95** mL
